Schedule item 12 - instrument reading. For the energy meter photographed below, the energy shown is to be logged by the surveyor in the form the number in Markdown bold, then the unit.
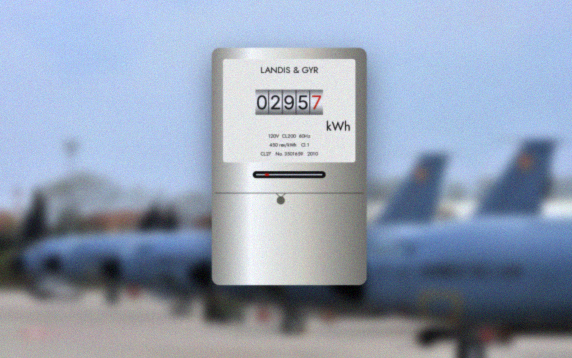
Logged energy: **295.7** kWh
